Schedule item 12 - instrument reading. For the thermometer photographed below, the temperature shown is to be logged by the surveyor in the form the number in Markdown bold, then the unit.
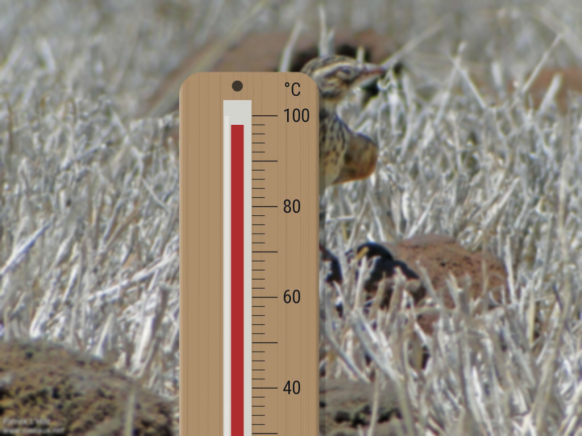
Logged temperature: **98** °C
